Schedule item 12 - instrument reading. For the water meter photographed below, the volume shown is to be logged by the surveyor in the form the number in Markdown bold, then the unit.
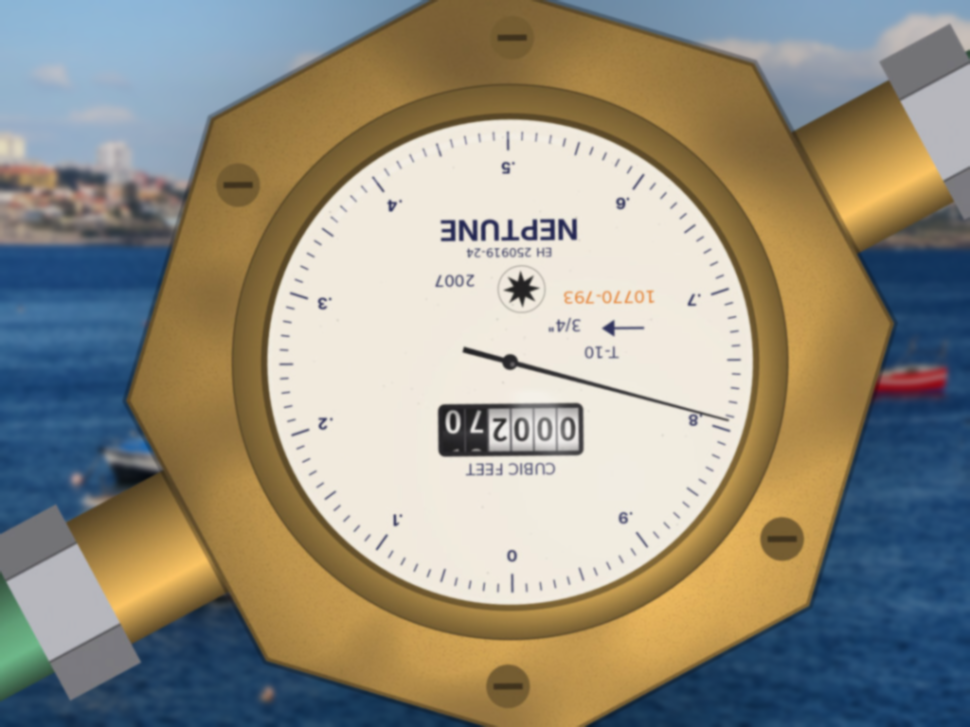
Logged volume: **269.79** ft³
